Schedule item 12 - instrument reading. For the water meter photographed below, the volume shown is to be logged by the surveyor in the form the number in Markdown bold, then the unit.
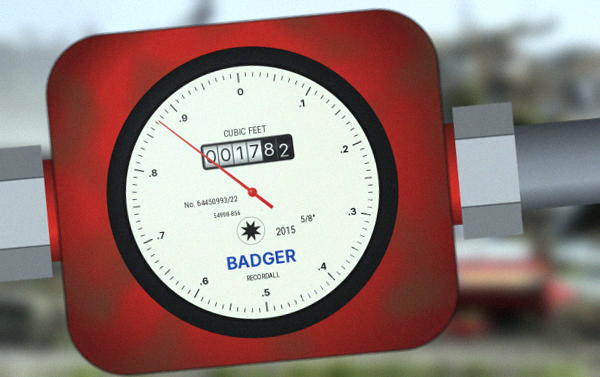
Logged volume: **1781.87** ft³
